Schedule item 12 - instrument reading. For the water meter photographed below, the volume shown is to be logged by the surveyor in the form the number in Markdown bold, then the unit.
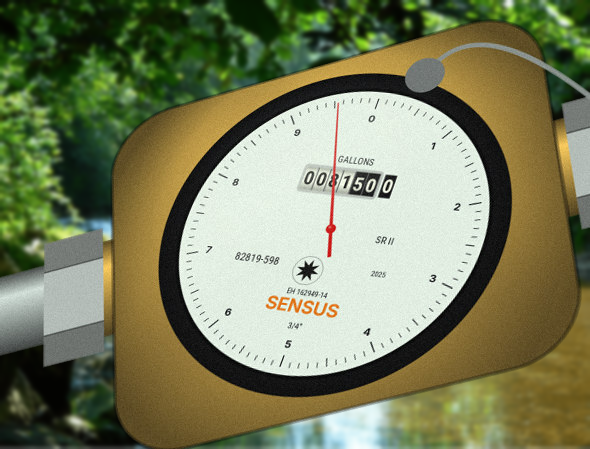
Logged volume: **81499.5** gal
